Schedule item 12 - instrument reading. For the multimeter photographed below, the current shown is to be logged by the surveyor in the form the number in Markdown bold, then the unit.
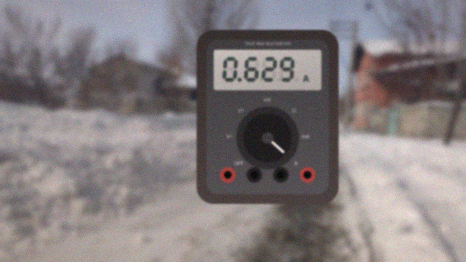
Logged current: **0.629** A
